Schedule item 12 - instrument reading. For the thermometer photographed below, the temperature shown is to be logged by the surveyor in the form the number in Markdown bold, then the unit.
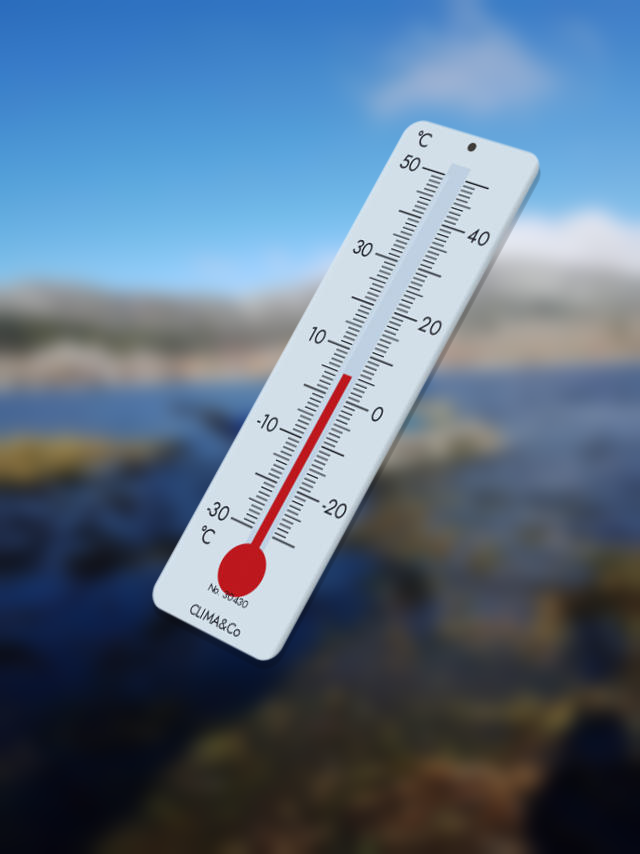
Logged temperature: **5** °C
